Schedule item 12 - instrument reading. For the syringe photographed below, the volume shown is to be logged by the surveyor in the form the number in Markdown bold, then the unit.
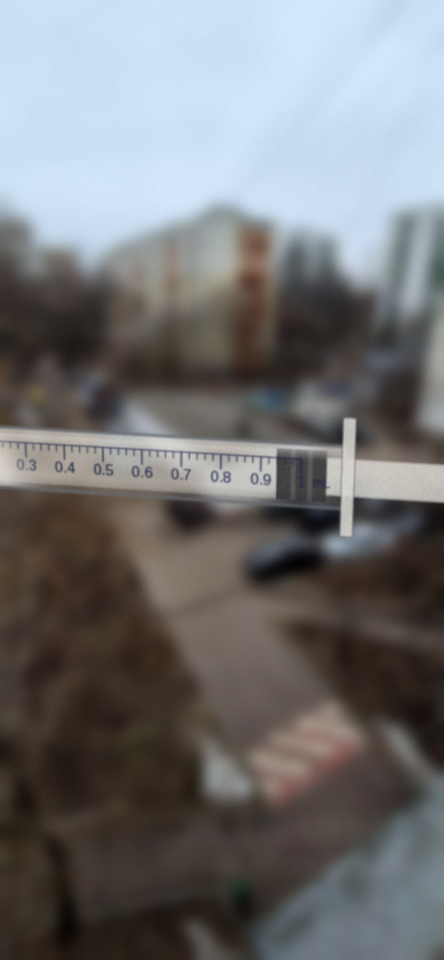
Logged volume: **0.94** mL
